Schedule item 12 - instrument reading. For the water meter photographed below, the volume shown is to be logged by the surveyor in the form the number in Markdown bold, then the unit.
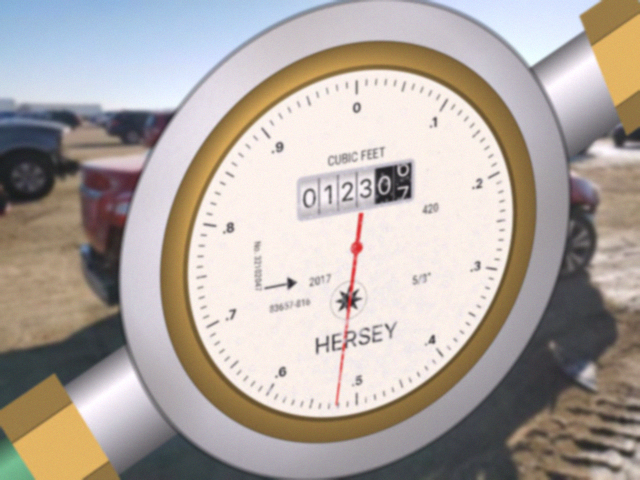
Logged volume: **12306.52** ft³
